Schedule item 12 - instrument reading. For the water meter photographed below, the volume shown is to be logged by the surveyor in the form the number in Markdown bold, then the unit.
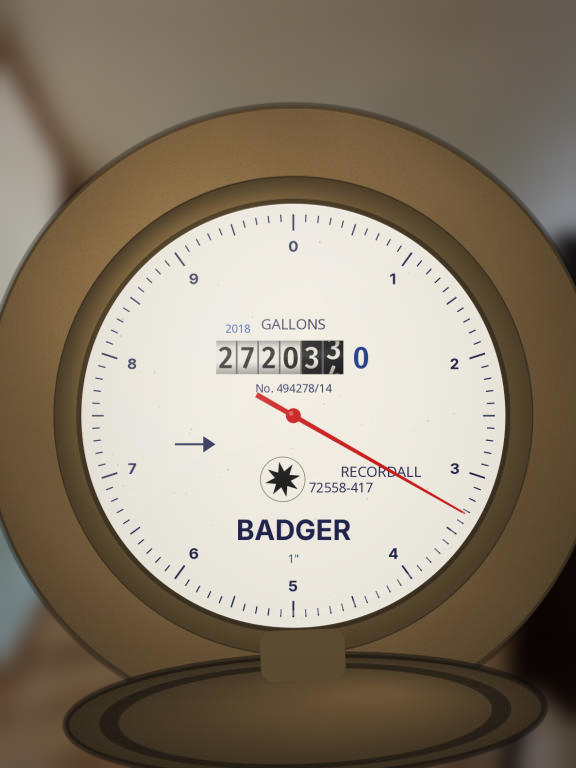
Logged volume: **2720333.3** gal
